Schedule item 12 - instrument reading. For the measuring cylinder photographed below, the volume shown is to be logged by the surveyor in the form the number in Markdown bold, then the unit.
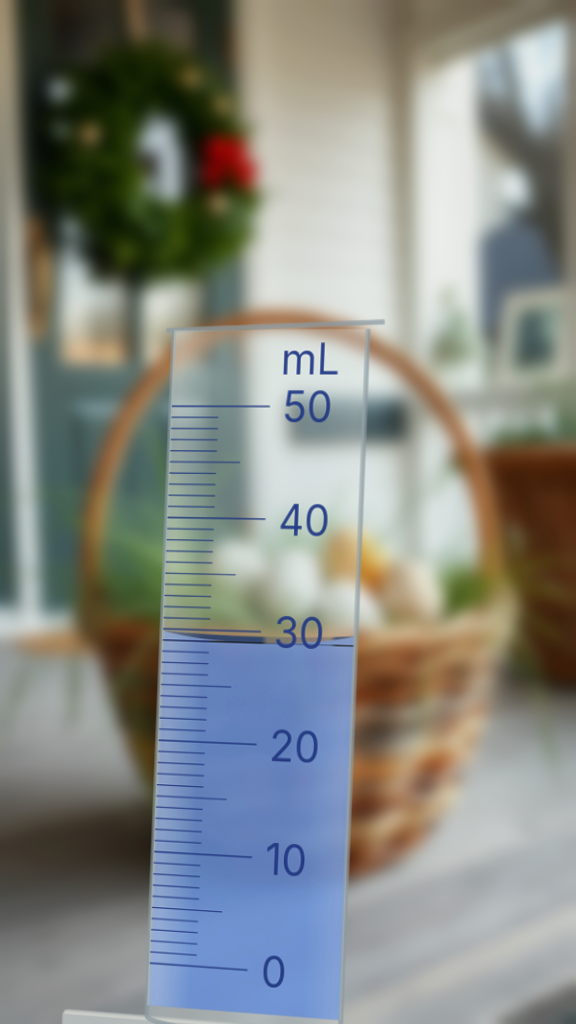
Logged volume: **29** mL
